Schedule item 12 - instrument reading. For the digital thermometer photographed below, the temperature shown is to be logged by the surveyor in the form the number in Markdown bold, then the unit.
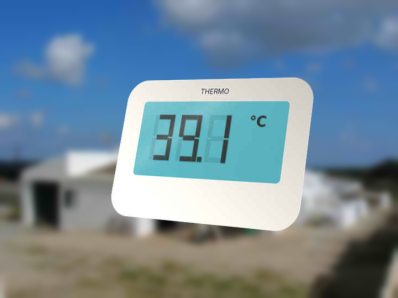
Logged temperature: **39.1** °C
